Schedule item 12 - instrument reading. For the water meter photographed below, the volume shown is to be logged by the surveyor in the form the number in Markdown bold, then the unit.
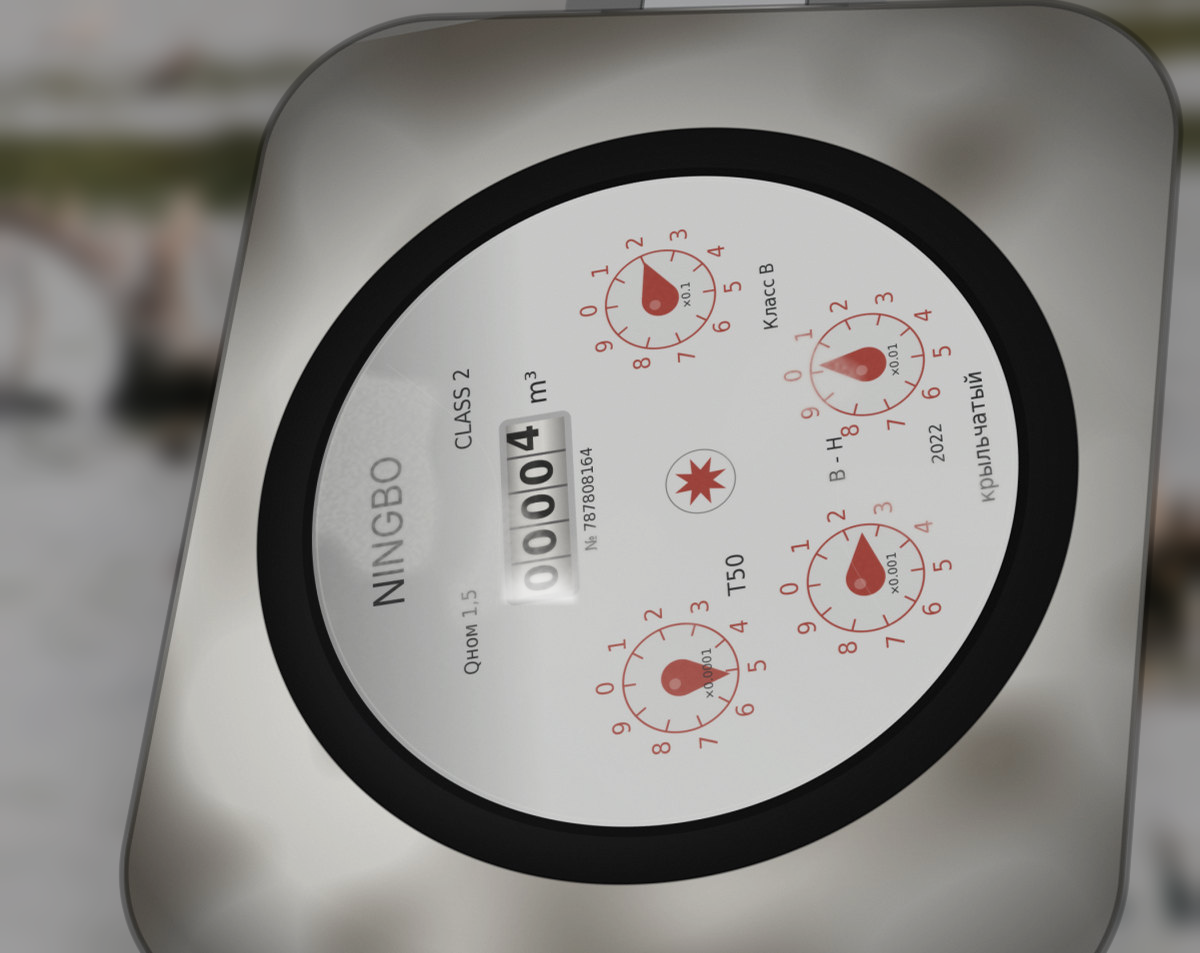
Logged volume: **4.2025** m³
